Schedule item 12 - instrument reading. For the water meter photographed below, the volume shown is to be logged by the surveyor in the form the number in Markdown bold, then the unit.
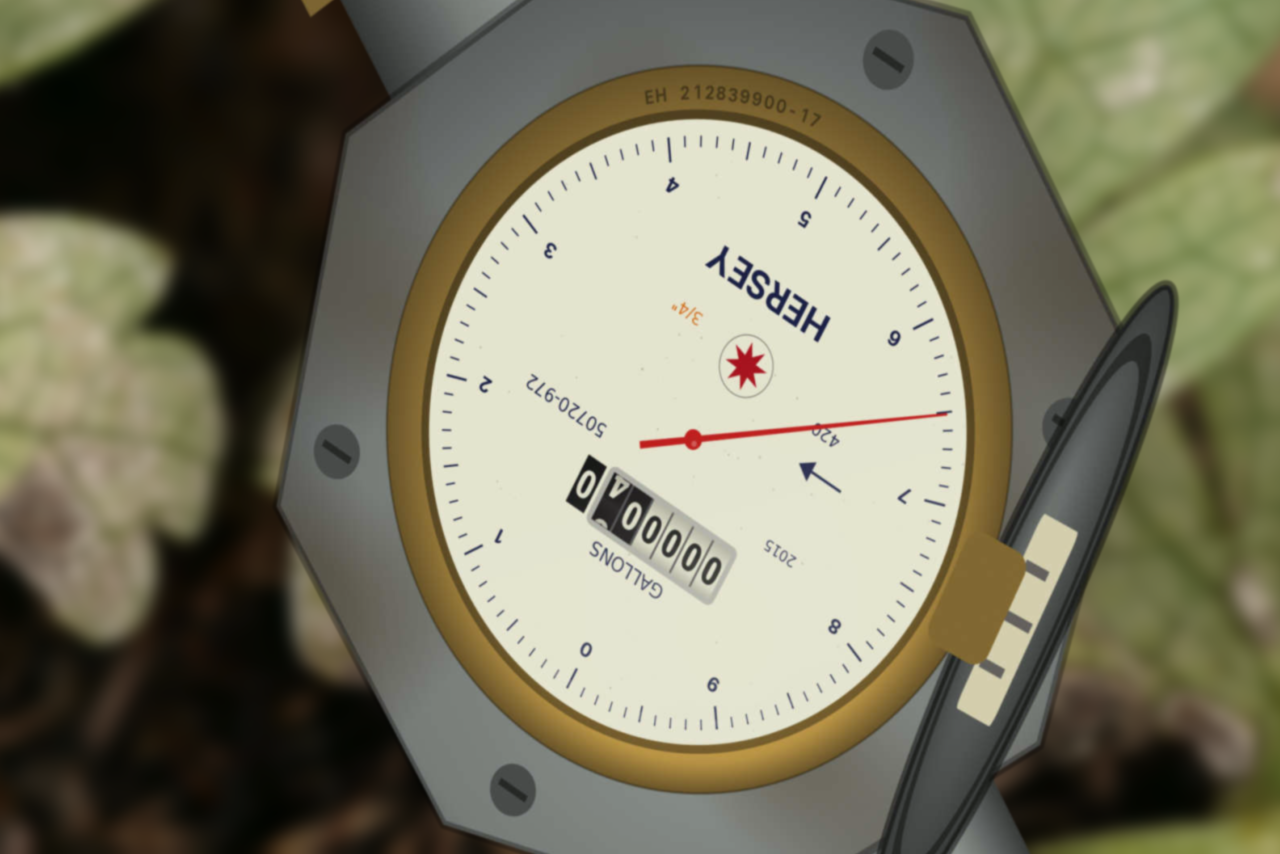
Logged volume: **36.5** gal
